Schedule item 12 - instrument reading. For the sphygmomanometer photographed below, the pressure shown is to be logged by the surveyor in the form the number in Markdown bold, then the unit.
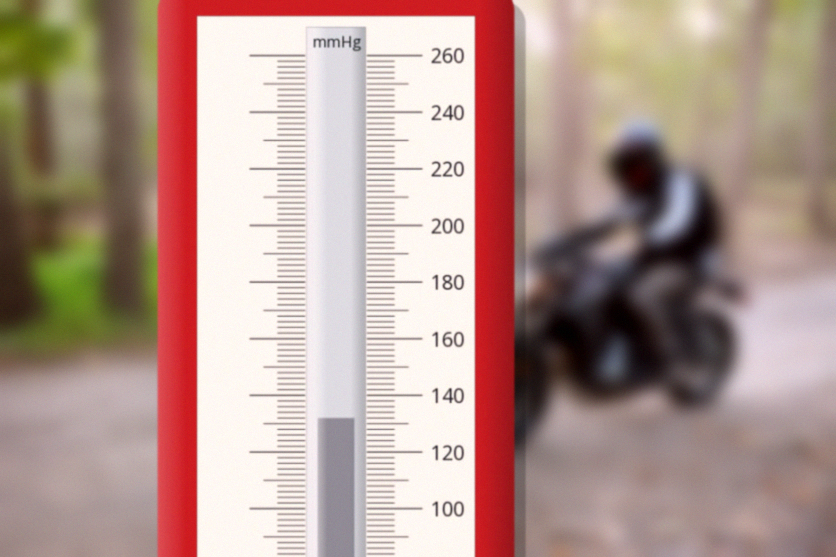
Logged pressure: **132** mmHg
